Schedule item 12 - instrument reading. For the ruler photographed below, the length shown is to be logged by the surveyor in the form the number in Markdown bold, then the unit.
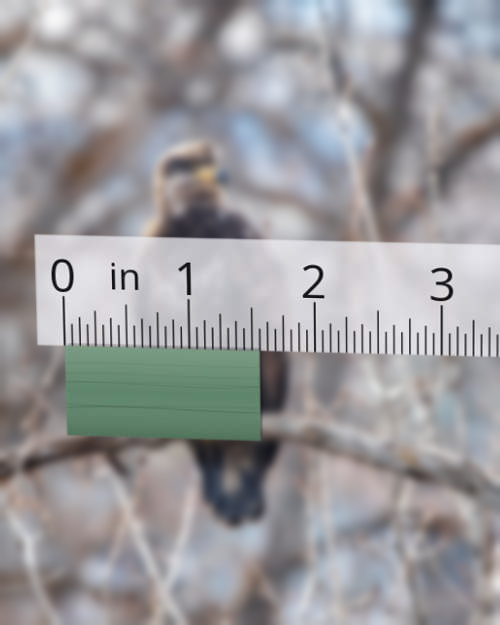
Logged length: **1.5625** in
